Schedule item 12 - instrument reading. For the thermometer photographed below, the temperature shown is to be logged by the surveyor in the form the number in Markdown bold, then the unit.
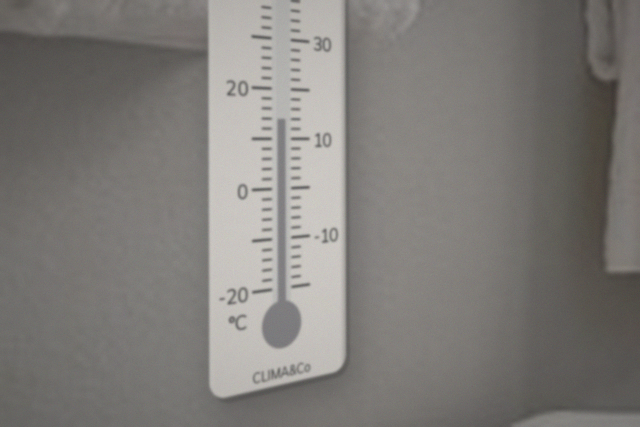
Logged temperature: **14** °C
